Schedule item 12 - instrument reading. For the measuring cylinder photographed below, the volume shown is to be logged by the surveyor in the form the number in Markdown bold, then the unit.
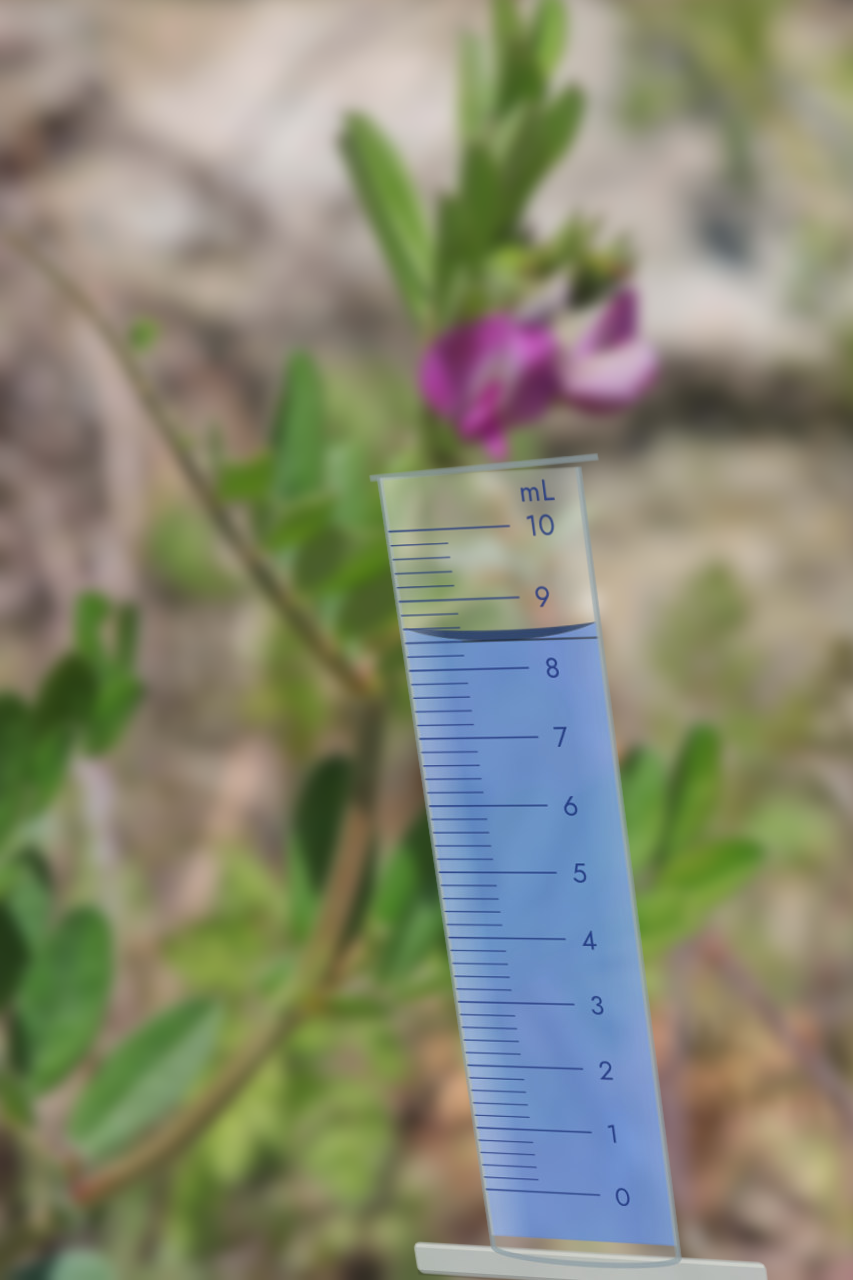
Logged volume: **8.4** mL
